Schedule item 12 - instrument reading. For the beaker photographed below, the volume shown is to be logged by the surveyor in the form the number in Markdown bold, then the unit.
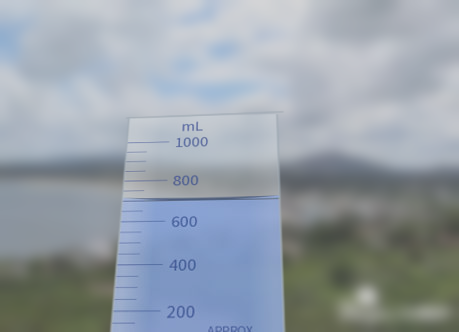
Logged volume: **700** mL
